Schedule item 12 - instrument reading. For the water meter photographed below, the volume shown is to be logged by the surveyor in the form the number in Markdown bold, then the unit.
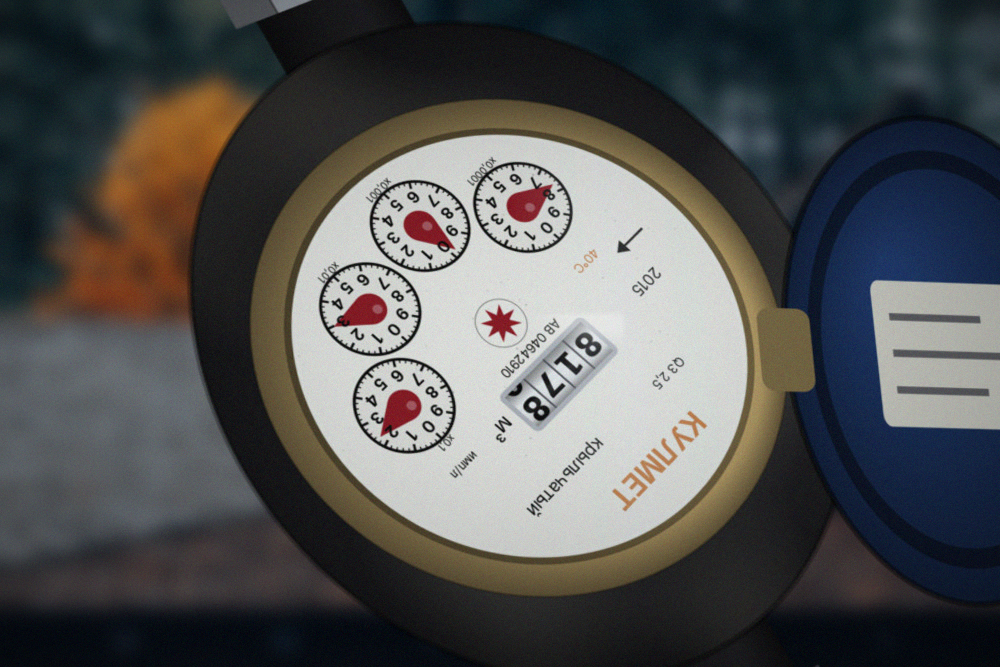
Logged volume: **8178.2297** m³
